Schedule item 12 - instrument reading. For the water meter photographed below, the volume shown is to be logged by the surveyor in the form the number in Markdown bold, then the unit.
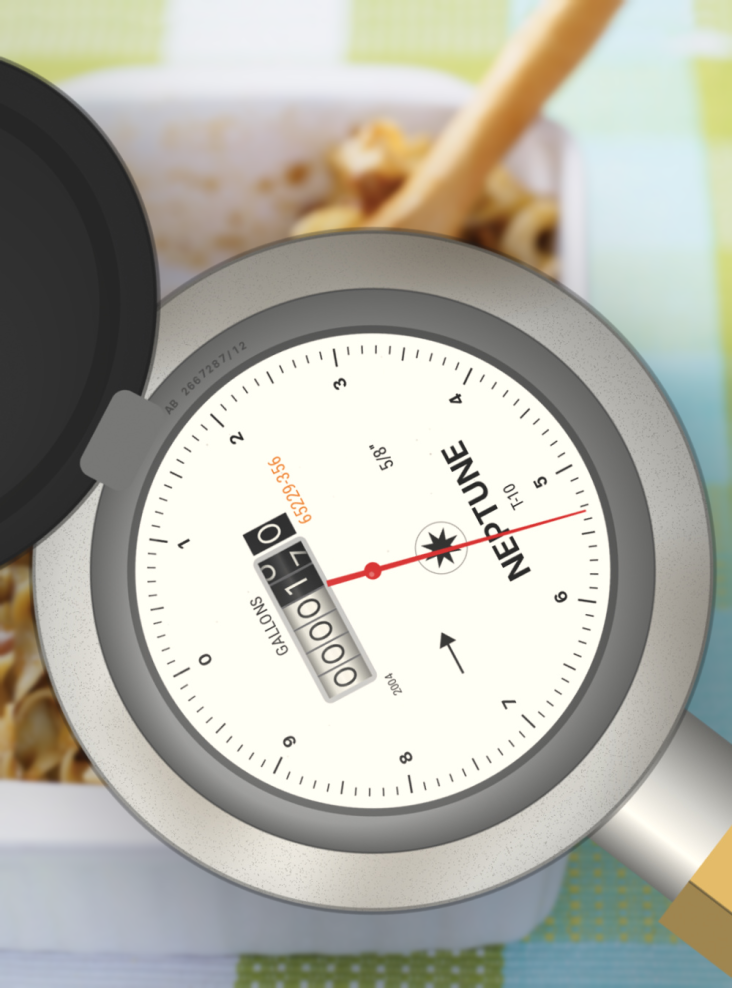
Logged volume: **165.3** gal
